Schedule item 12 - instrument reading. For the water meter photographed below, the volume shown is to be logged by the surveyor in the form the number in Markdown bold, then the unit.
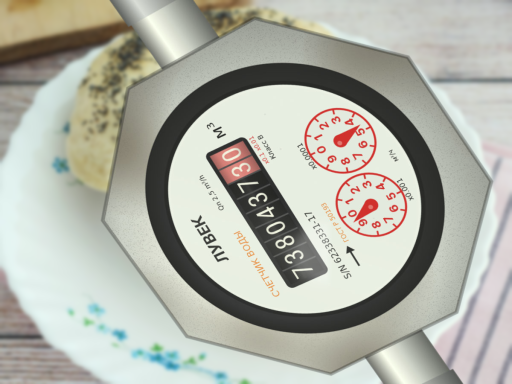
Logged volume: **7380437.2994** m³
